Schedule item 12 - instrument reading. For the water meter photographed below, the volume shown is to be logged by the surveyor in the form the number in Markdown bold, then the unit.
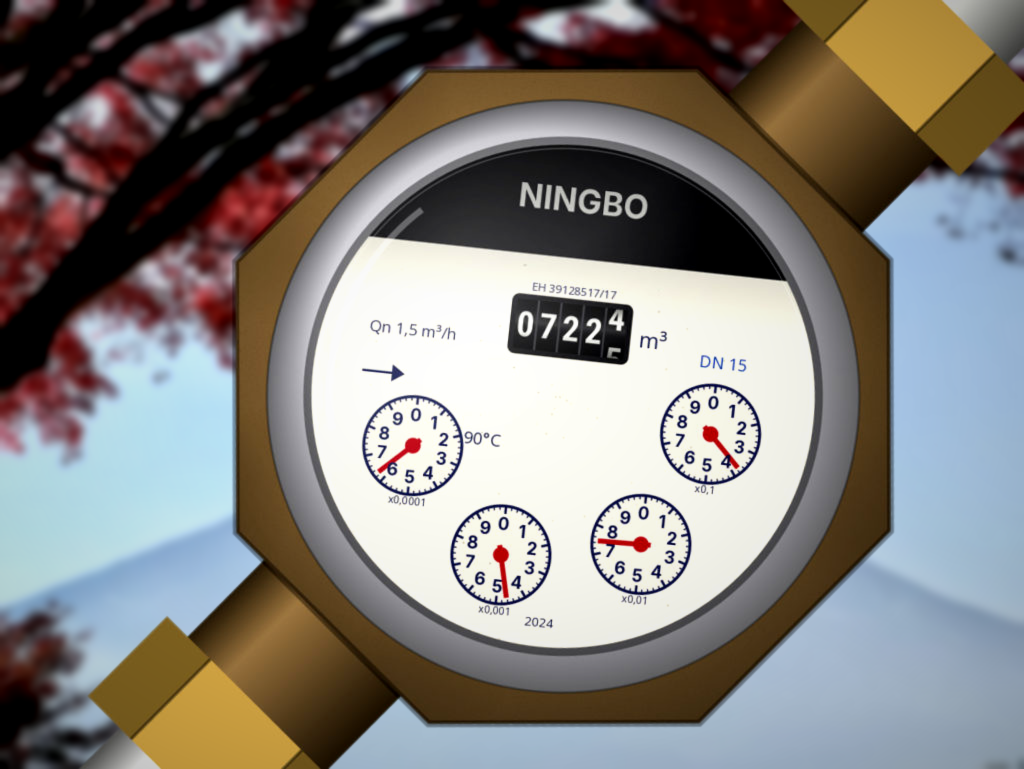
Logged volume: **7224.3746** m³
